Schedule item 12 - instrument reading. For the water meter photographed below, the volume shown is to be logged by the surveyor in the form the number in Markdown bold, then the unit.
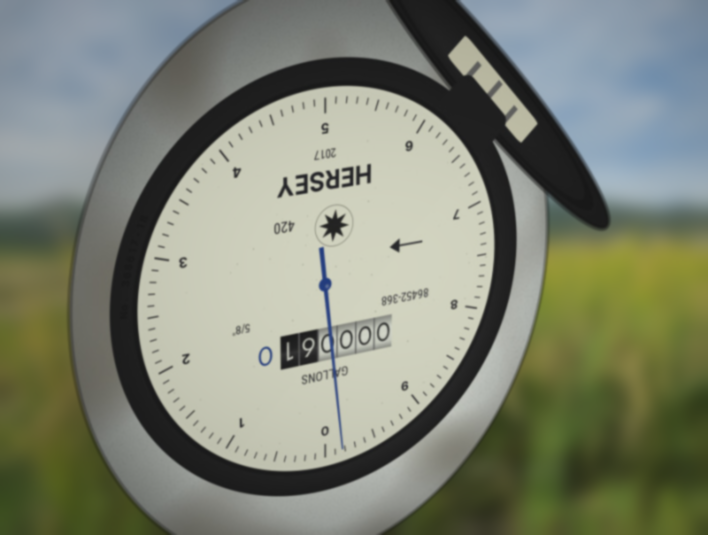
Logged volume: **609.8** gal
